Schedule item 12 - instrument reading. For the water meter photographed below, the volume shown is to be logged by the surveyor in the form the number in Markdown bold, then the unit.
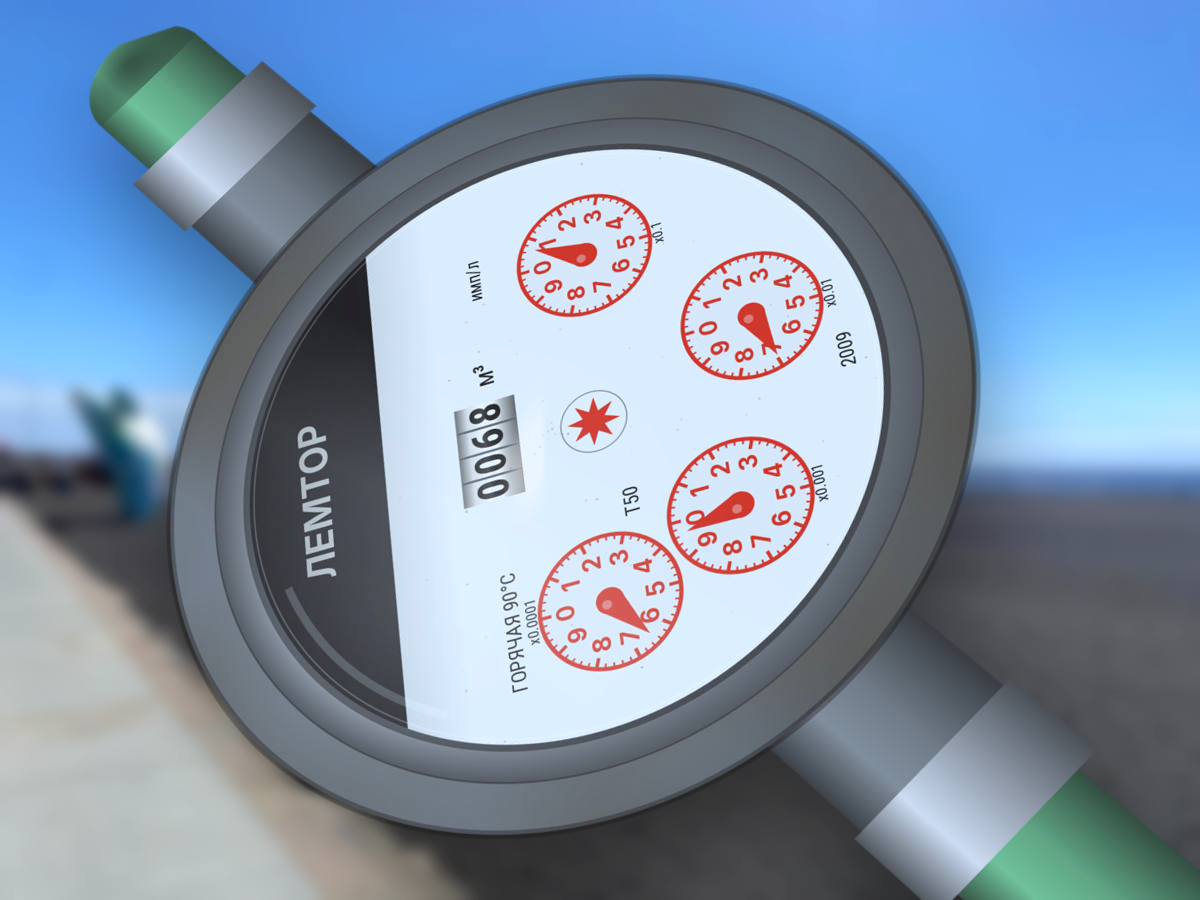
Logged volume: **68.0696** m³
